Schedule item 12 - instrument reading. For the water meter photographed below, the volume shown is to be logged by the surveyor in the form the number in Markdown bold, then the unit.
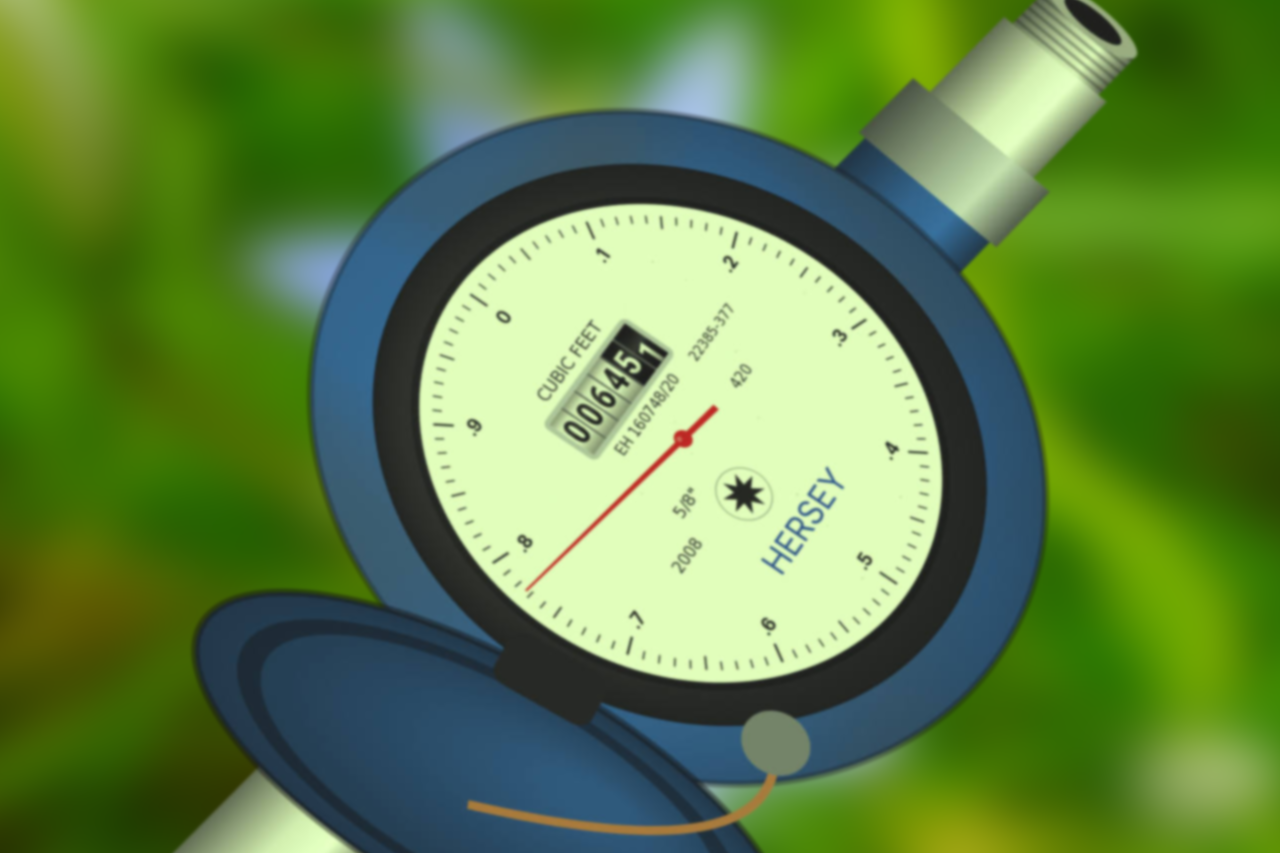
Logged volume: **6450.77** ft³
